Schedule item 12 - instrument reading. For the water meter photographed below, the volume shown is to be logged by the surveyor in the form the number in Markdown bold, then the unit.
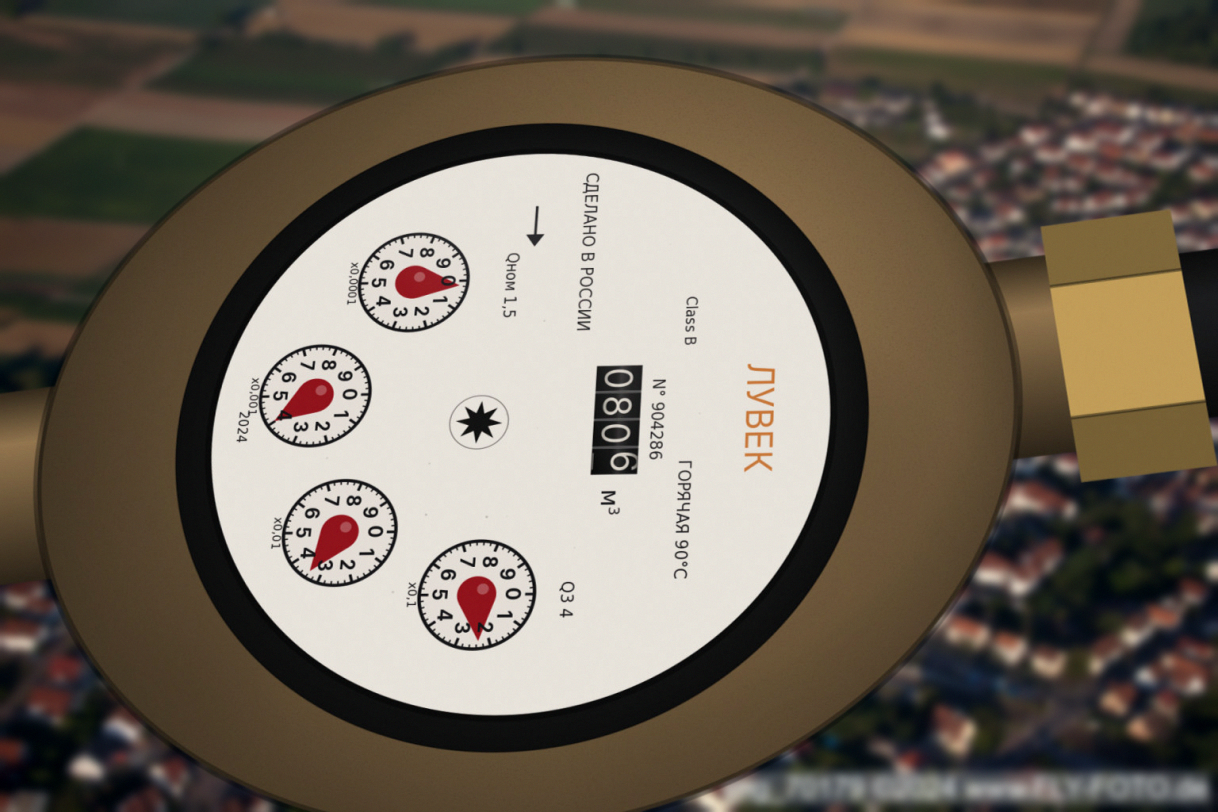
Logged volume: **806.2340** m³
